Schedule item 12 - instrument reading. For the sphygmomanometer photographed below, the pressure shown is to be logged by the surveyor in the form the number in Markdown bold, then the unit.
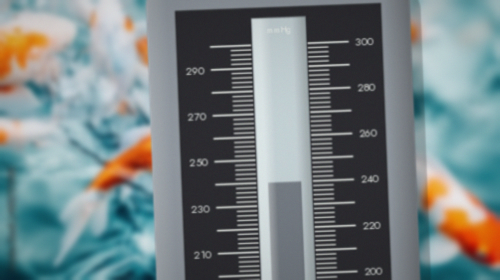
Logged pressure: **240** mmHg
